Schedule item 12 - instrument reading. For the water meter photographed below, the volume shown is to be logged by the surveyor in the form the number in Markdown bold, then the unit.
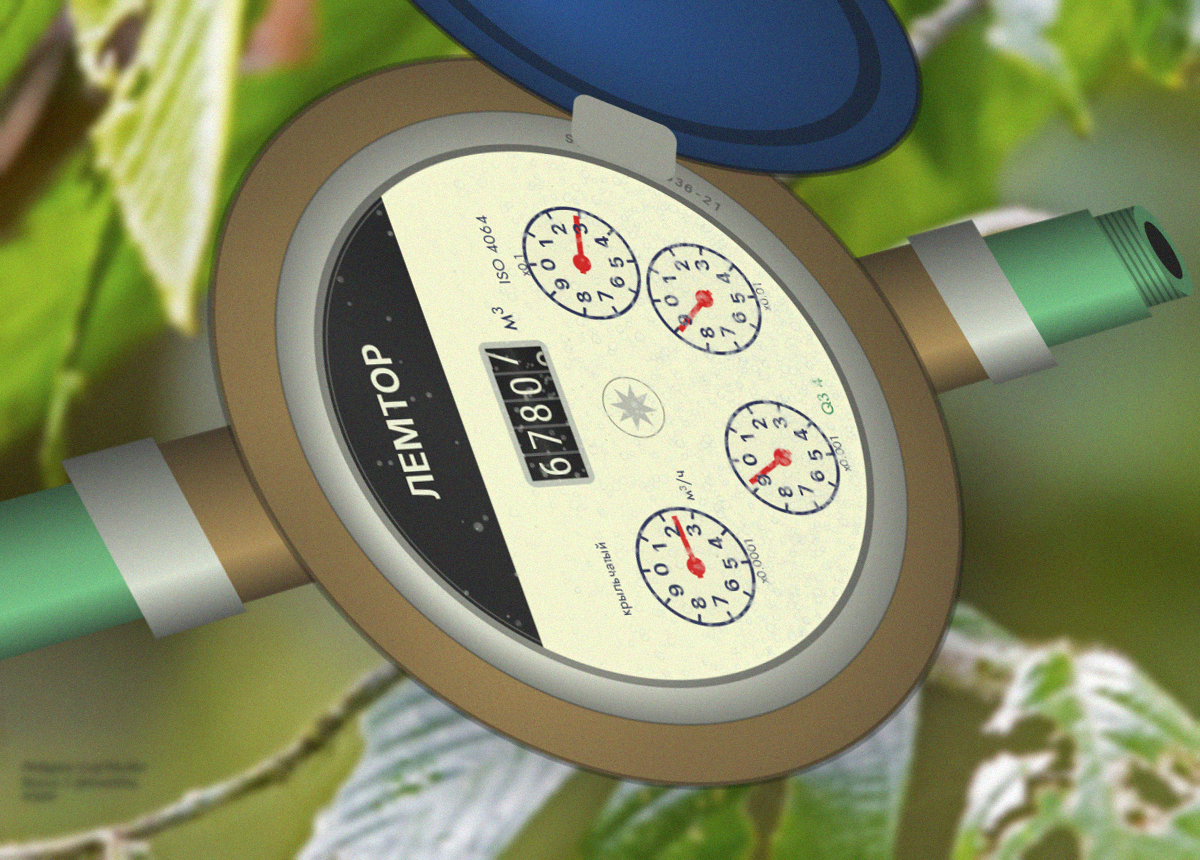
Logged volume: **67807.2892** m³
